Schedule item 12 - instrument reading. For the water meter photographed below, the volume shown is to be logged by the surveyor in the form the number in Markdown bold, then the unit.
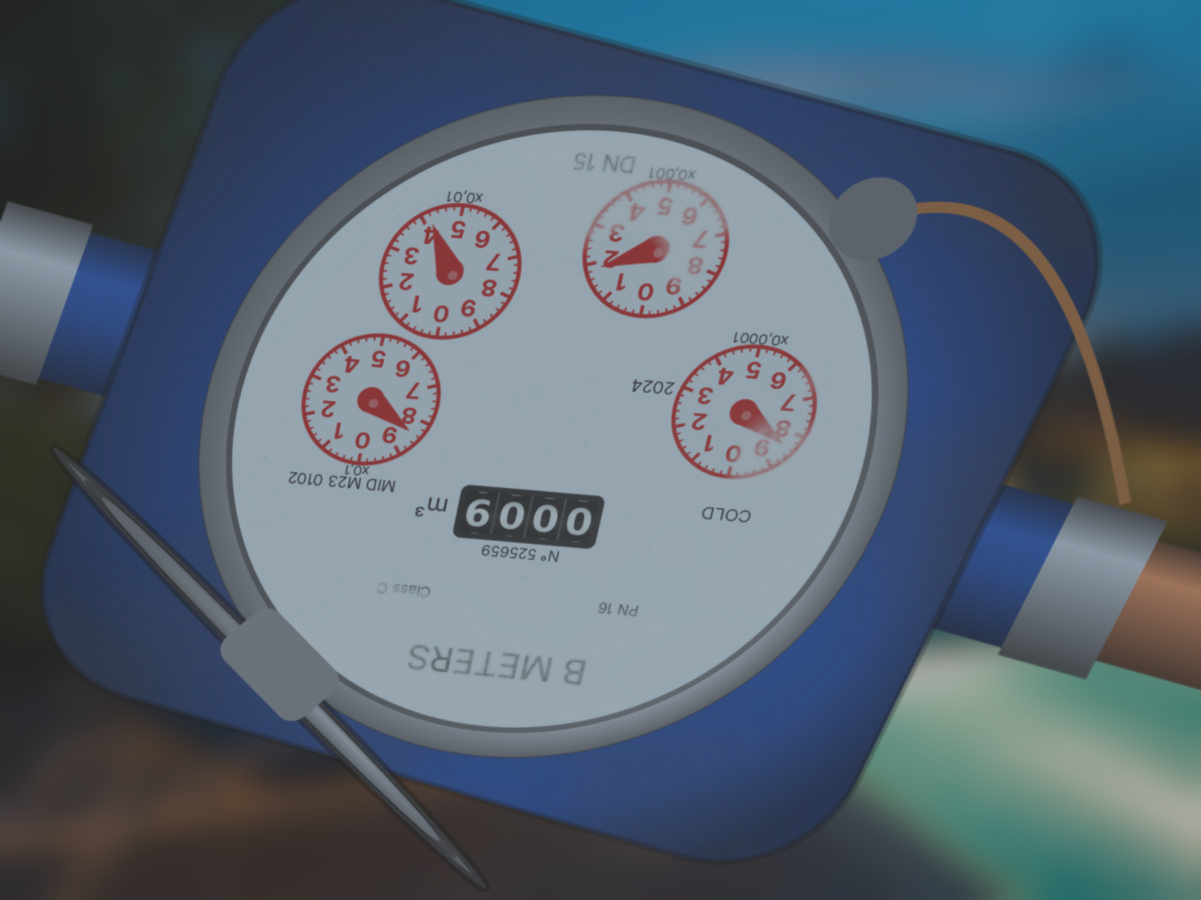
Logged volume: **9.8418** m³
